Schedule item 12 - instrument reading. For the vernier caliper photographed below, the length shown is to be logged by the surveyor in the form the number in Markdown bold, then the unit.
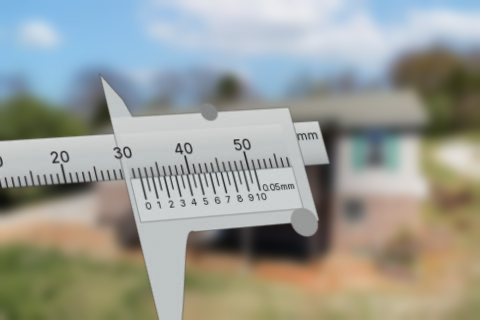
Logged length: **32.0** mm
